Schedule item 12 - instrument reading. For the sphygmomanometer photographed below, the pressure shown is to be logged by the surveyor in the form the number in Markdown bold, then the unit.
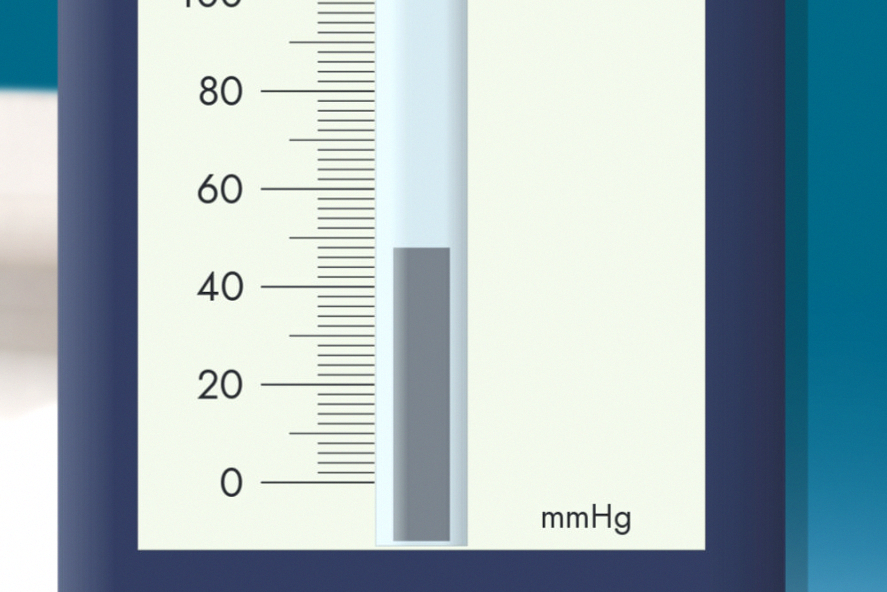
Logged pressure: **48** mmHg
